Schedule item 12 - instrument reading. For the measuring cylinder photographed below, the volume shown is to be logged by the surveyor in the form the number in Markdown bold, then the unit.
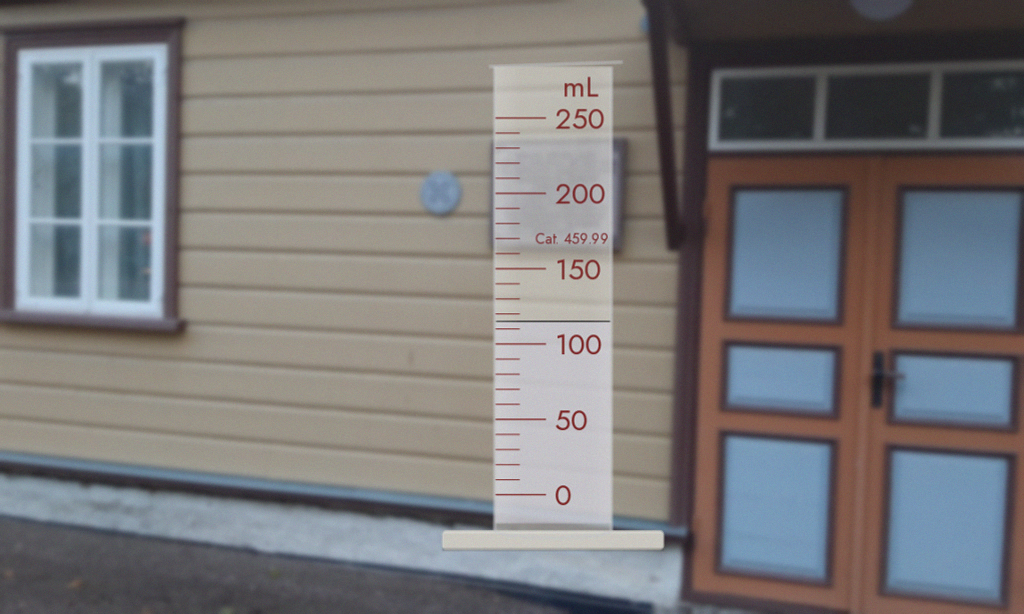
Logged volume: **115** mL
